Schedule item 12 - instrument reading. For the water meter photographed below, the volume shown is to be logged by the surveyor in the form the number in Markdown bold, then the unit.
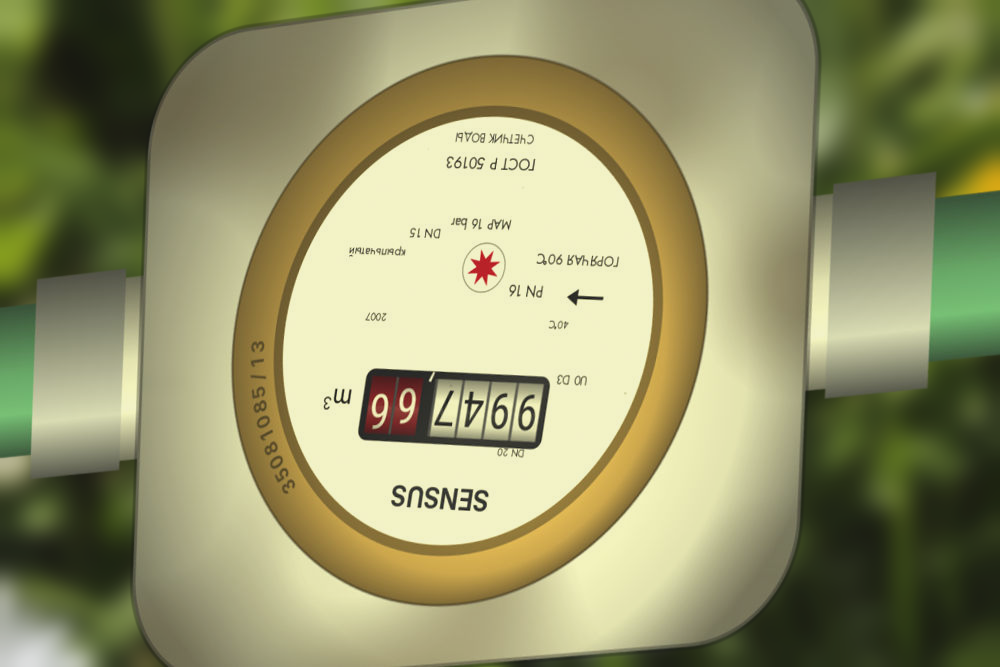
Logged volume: **9947.66** m³
